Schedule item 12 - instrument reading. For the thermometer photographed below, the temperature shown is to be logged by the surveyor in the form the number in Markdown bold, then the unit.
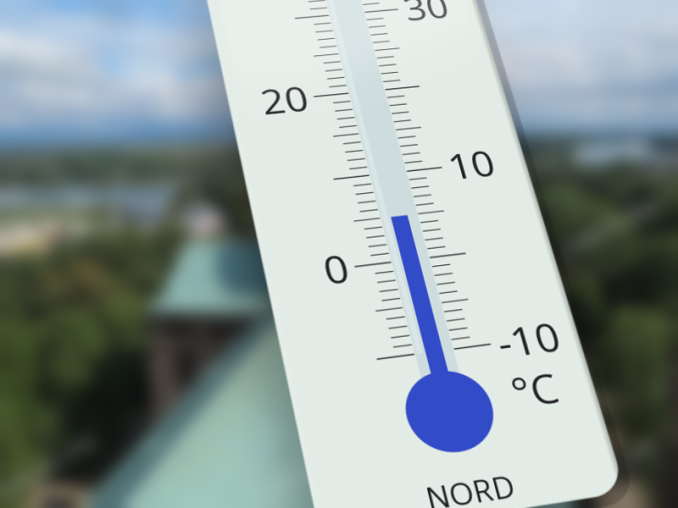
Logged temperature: **5** °C
